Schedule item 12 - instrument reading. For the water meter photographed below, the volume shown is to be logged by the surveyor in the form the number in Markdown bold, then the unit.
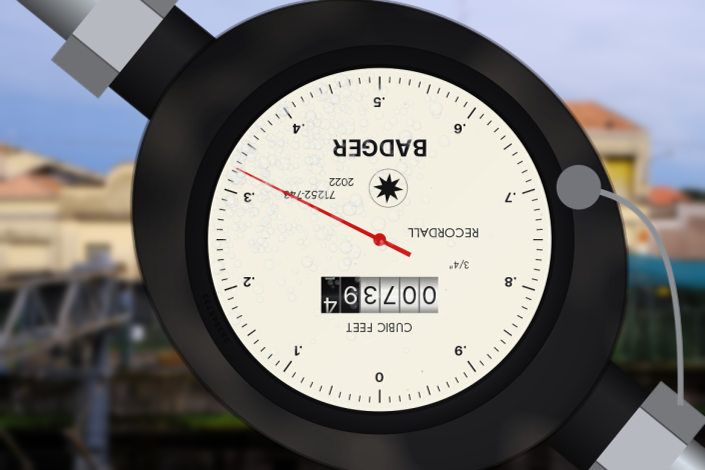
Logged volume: **7394.32** ft³
